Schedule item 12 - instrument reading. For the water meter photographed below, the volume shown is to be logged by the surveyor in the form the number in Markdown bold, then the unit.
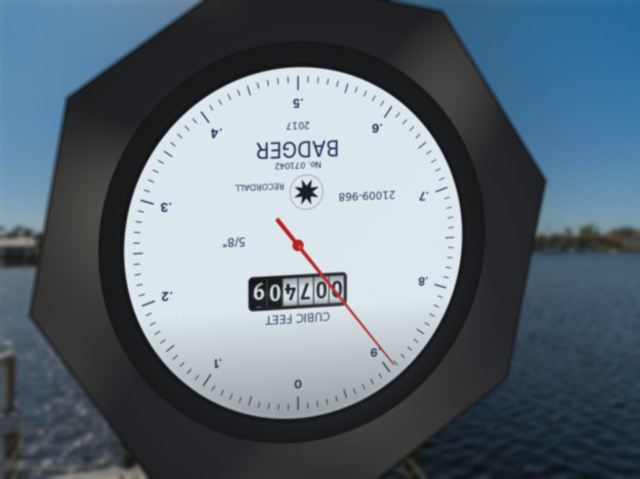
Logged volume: **7408.89** ft³
